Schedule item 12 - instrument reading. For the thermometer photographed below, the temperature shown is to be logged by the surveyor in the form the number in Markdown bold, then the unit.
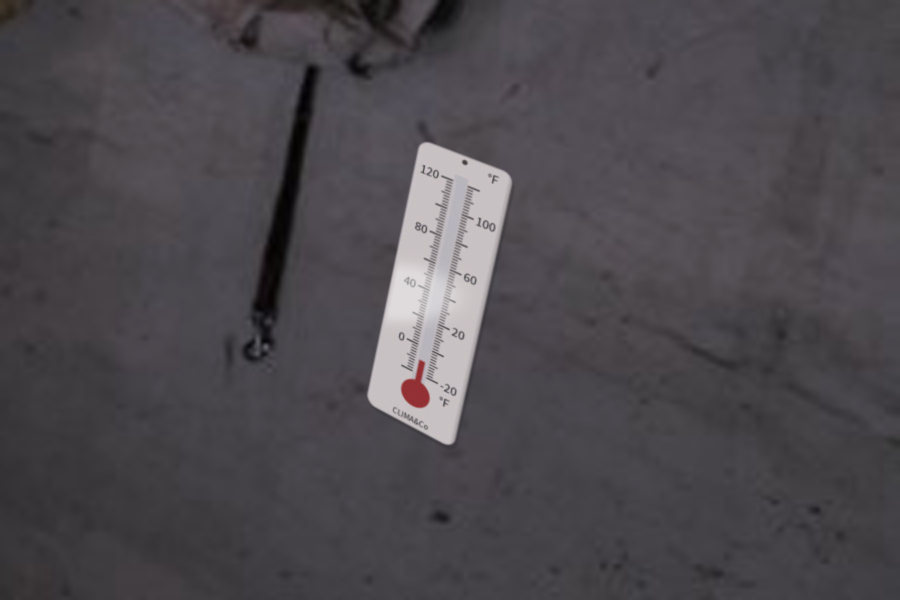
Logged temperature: **-10** °F
